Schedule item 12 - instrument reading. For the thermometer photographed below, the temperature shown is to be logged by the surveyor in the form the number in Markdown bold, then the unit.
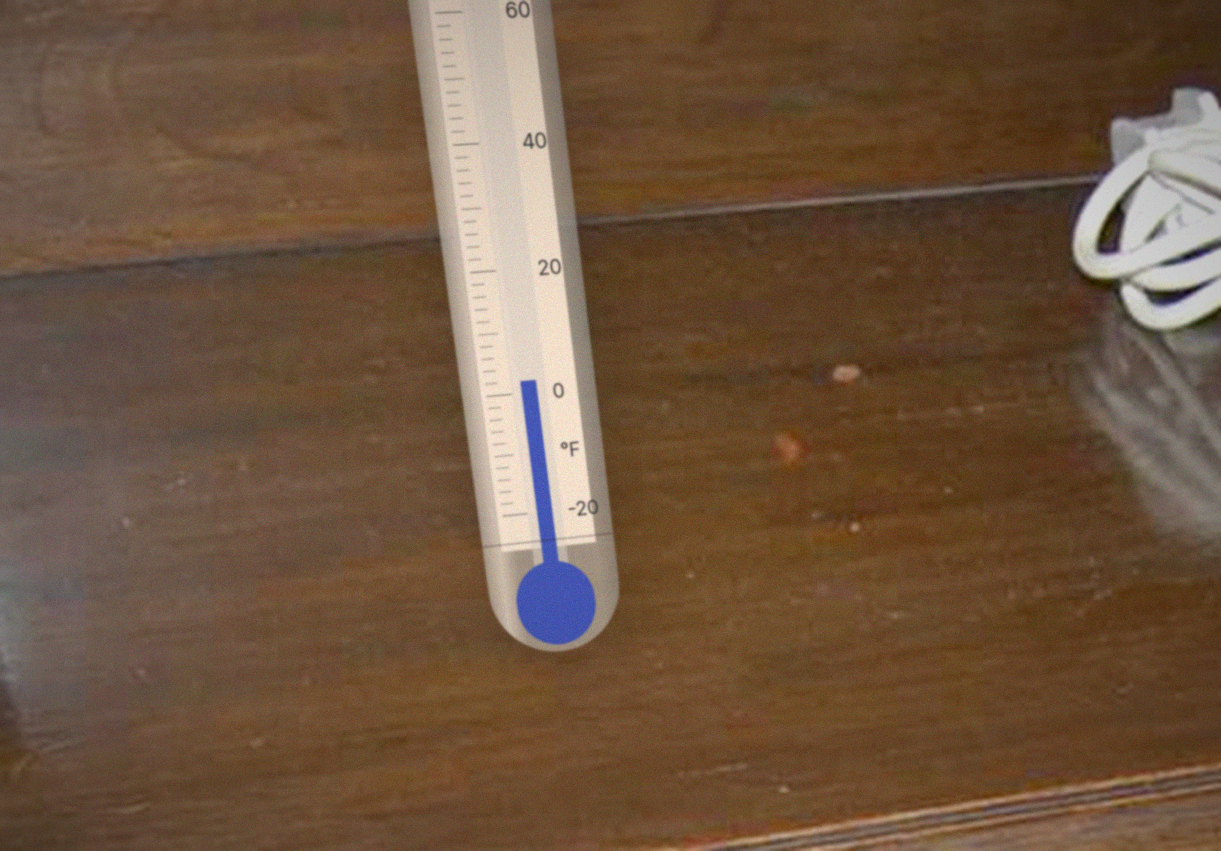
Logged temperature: **2** °F
